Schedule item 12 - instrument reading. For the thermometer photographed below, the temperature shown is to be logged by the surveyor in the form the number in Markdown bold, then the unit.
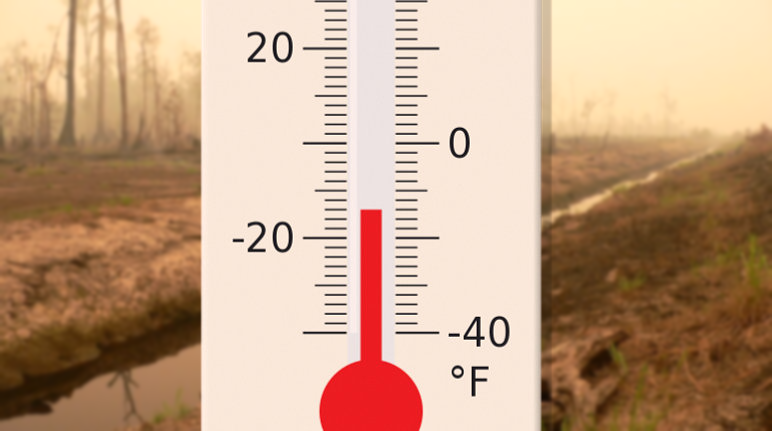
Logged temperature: **-14** °F
